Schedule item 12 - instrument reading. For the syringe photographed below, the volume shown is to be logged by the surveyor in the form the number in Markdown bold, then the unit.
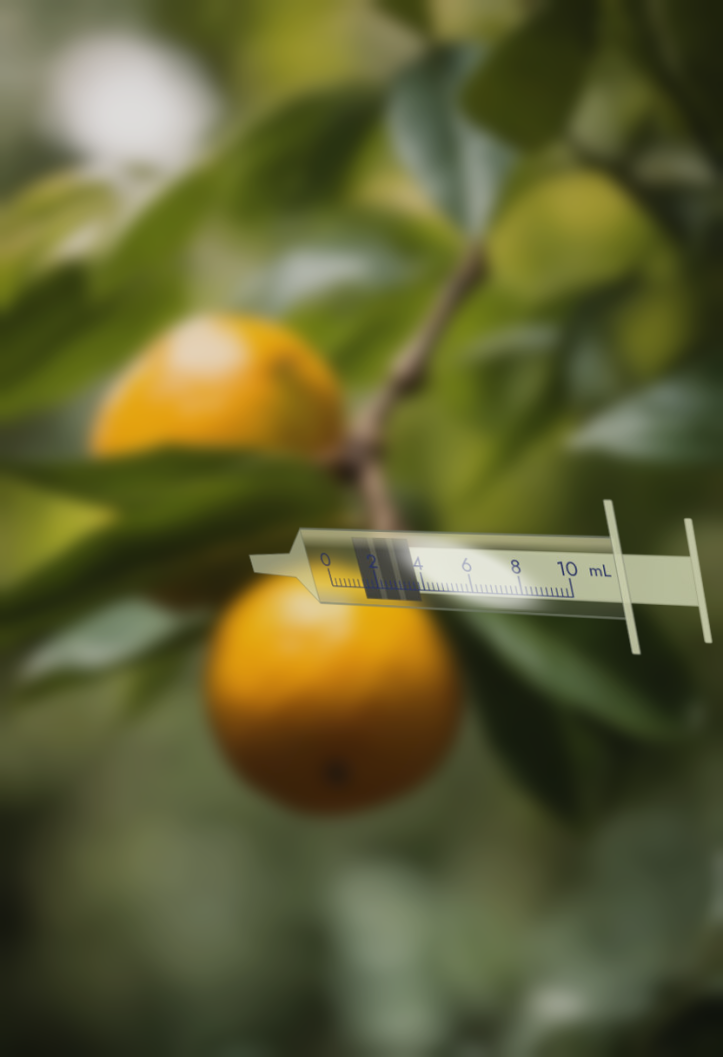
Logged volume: **1.4** mL
